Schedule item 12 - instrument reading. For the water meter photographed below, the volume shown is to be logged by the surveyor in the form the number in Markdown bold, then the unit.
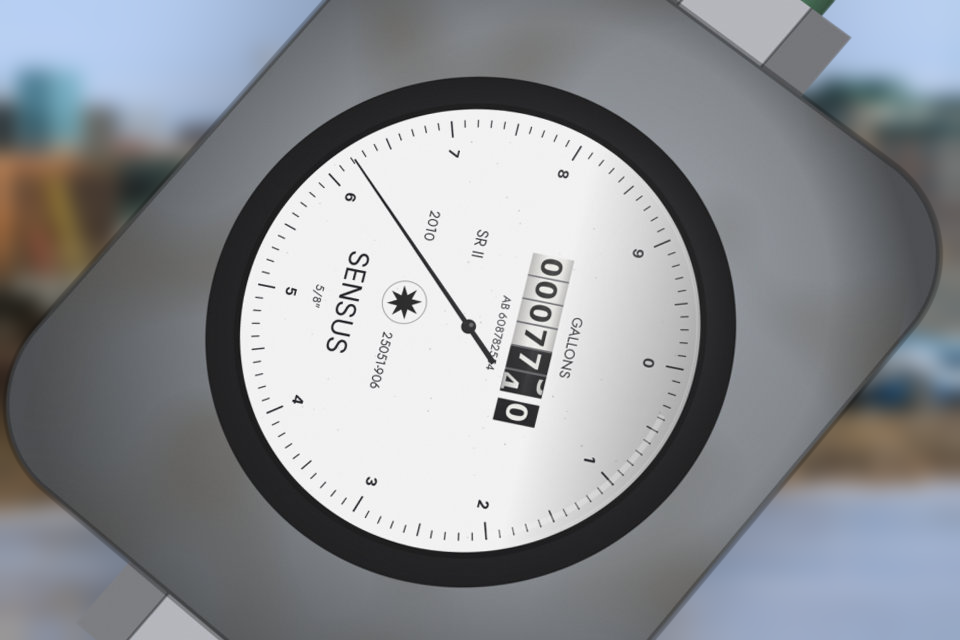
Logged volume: **7736.2** gal
